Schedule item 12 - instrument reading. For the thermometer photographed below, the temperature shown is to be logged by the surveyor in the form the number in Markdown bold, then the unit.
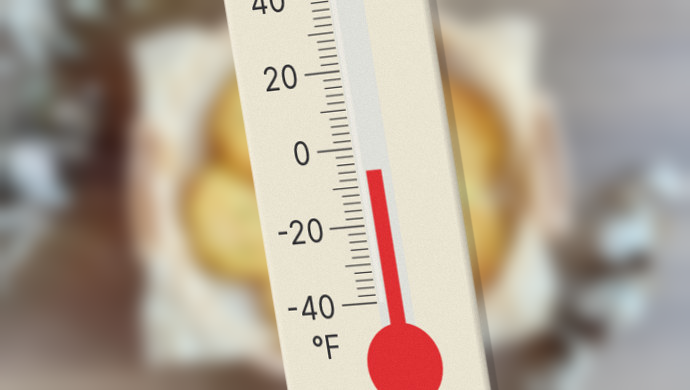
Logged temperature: **-6** °F
